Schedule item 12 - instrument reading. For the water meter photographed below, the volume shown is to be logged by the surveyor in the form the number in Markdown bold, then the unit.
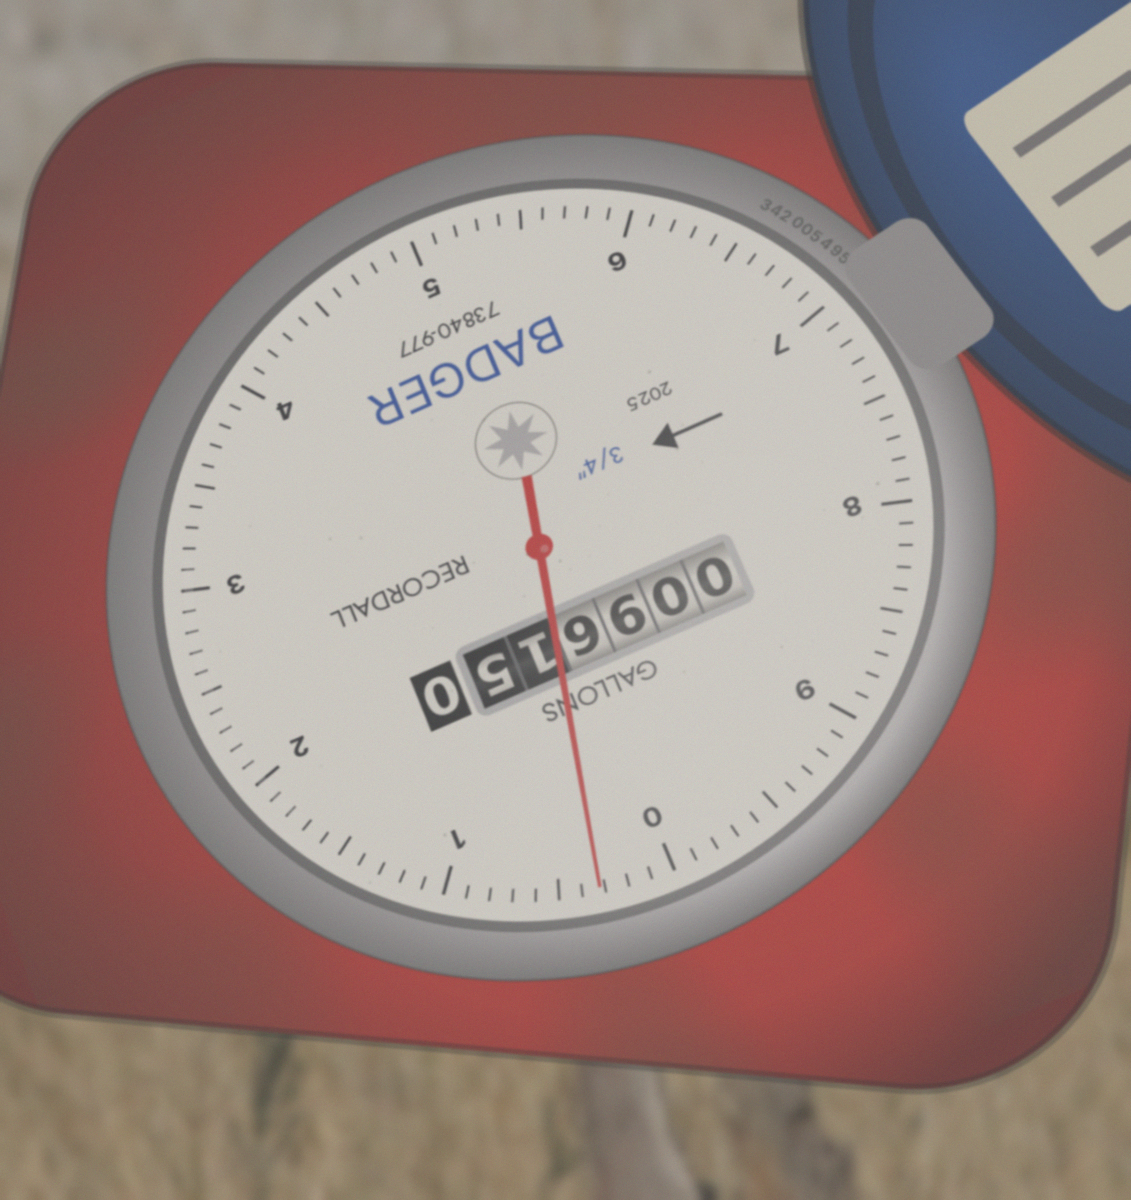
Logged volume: **96150.3** gal
